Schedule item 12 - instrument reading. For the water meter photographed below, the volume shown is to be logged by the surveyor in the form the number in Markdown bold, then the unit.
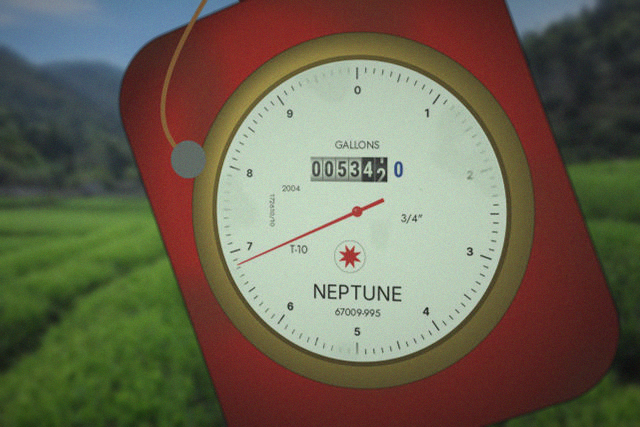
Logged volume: **53416.8** gal
